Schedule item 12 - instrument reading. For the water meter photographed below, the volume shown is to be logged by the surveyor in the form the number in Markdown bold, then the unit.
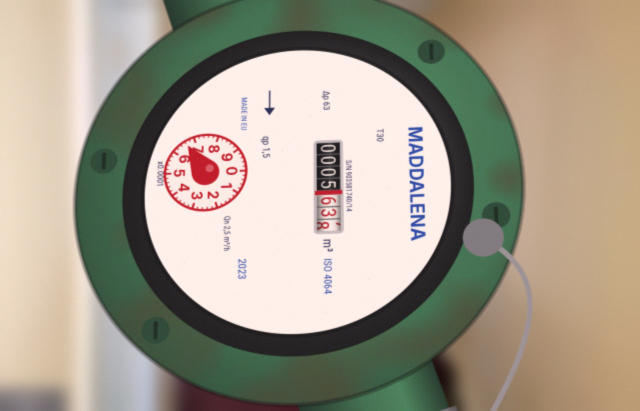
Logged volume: **5.6376** m³
